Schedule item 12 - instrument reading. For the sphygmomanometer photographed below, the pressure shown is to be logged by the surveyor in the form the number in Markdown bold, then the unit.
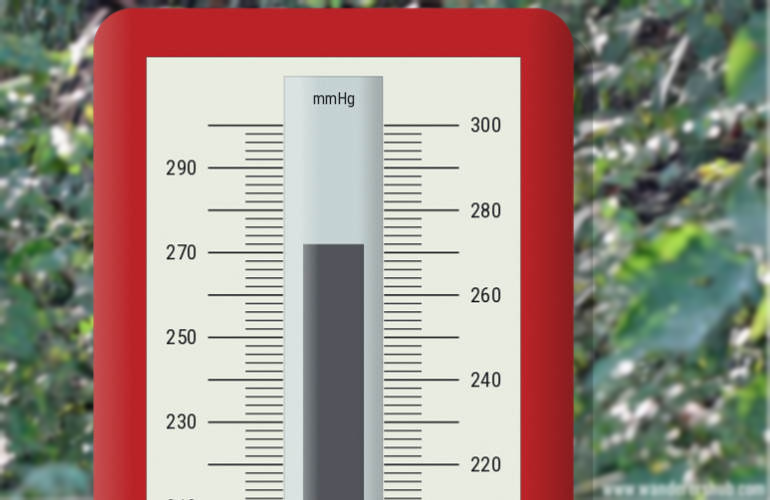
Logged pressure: **272** mmHg
